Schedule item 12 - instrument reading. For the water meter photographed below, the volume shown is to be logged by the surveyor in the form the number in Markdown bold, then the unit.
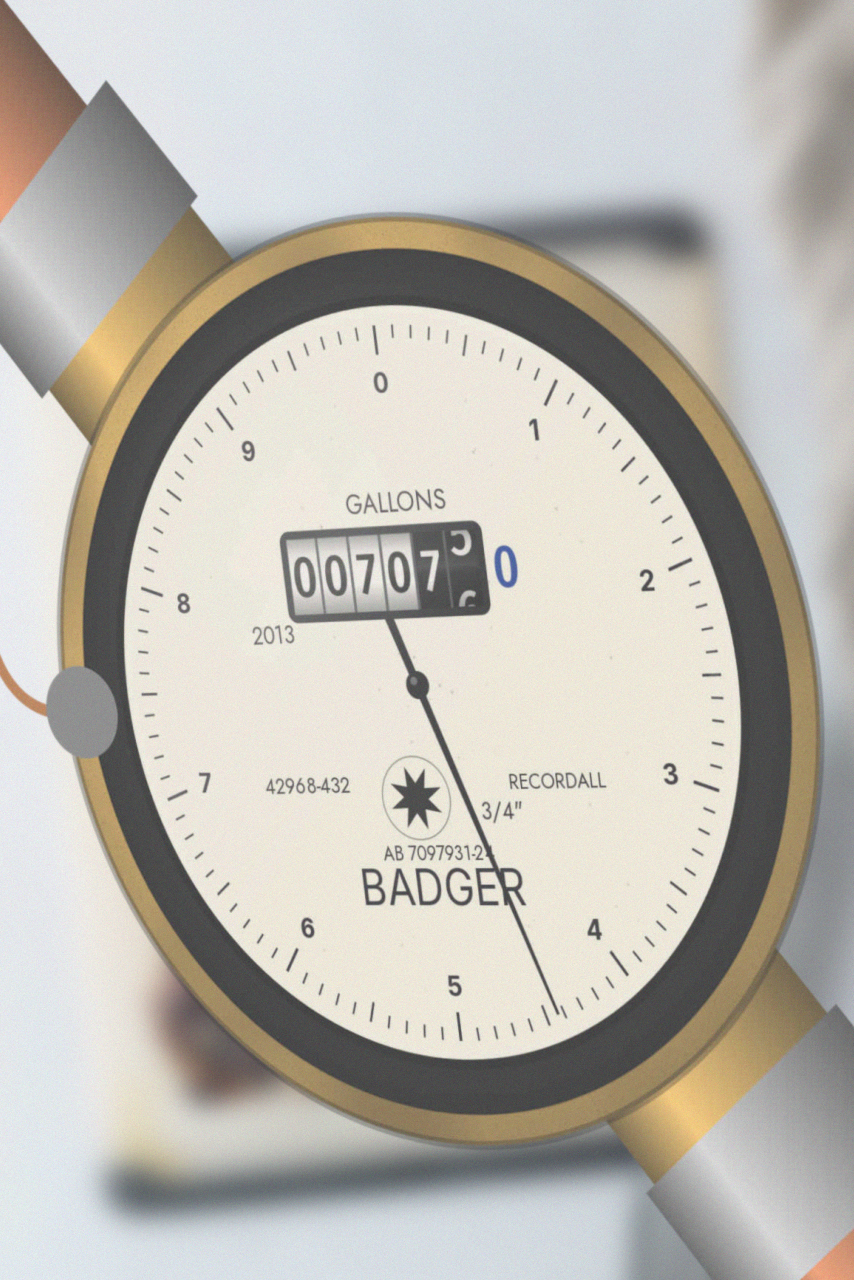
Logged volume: **70754.4** gal
